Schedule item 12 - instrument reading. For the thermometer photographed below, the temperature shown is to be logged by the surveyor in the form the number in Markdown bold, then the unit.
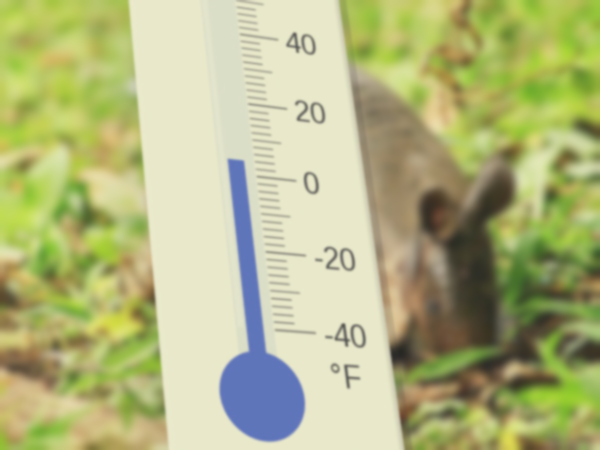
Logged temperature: **4** °F
